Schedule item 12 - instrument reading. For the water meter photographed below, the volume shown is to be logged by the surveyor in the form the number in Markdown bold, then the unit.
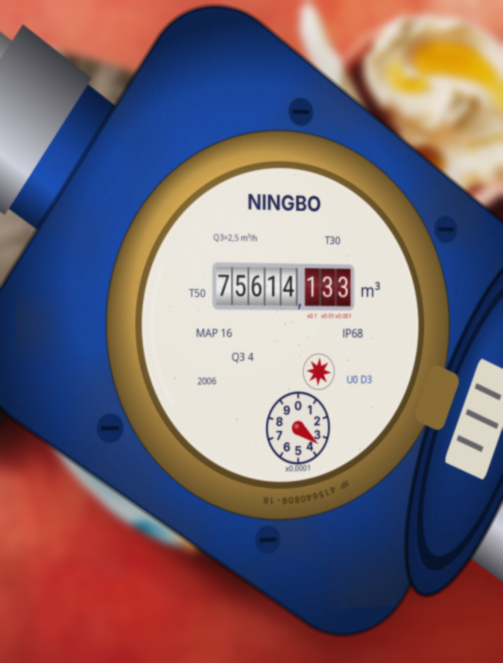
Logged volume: **75614.1333** m³
